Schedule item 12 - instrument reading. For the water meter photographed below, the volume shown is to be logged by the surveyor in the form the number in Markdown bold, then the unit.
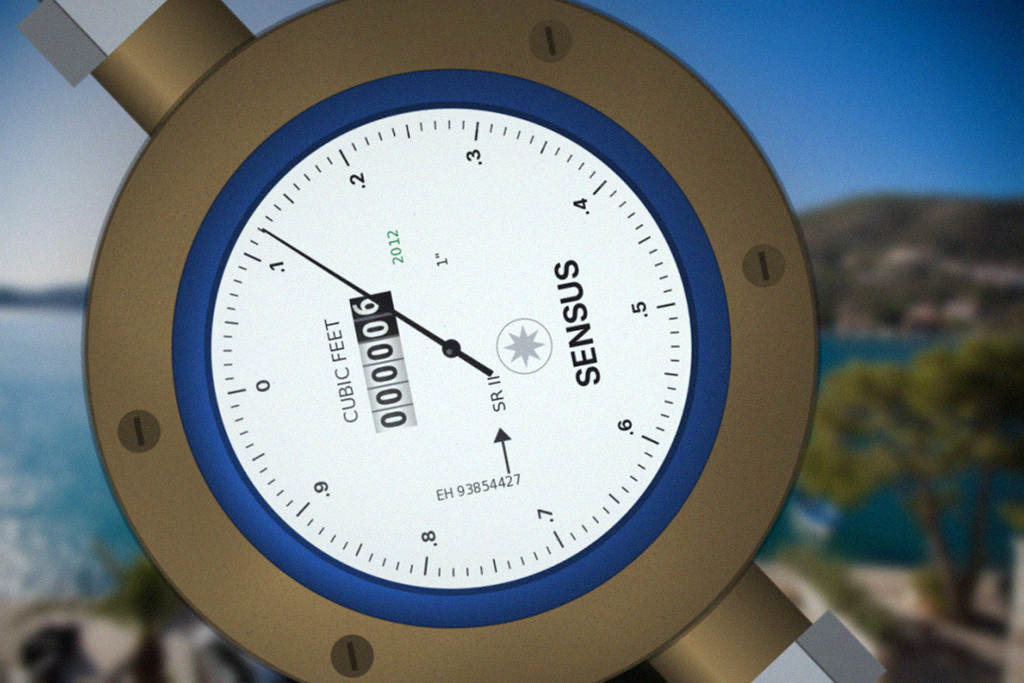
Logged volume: **6.12** ft³
